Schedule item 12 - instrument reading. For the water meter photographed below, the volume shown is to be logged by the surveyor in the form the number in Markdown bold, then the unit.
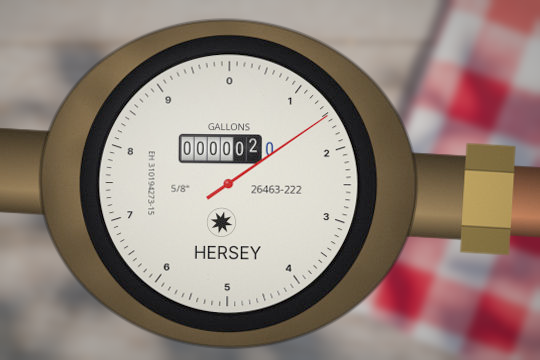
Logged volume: **21.5** gal
